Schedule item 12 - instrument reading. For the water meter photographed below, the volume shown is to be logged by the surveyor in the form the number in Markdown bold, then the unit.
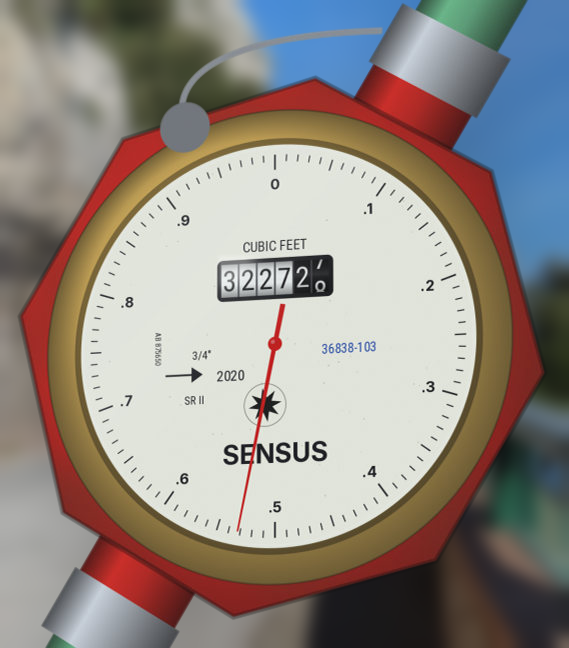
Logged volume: **322727.53** ft³
